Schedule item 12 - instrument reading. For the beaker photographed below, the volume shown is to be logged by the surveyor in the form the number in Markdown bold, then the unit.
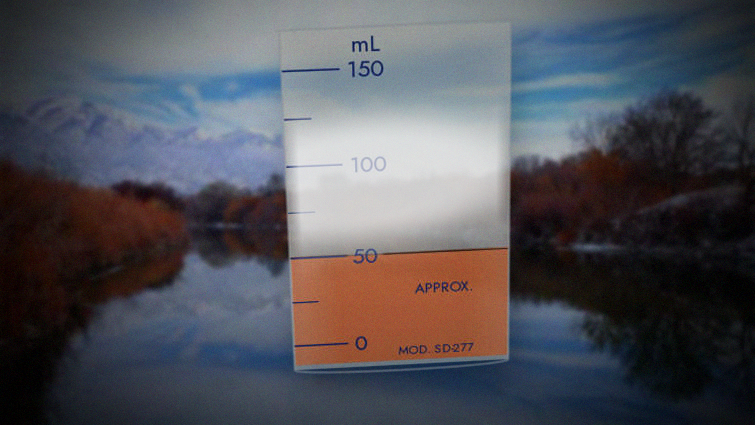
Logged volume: **50** mL
